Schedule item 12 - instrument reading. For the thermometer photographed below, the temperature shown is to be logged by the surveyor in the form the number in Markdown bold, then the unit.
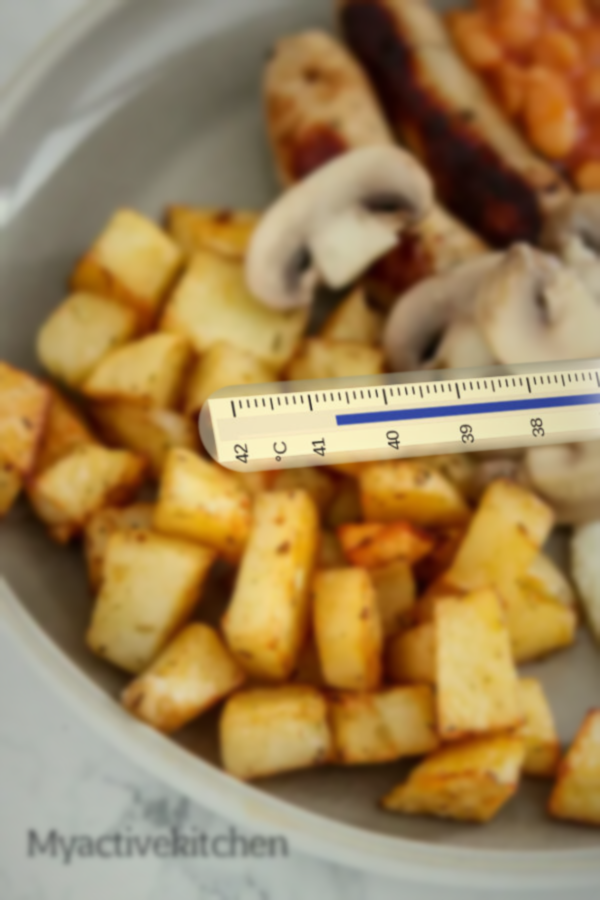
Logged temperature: **40.7** °C
